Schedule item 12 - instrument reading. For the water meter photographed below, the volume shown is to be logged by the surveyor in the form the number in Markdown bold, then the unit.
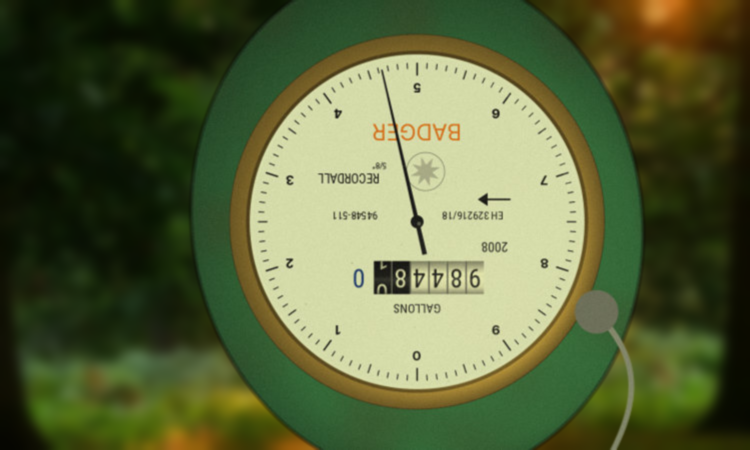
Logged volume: **9844804.6** gal
